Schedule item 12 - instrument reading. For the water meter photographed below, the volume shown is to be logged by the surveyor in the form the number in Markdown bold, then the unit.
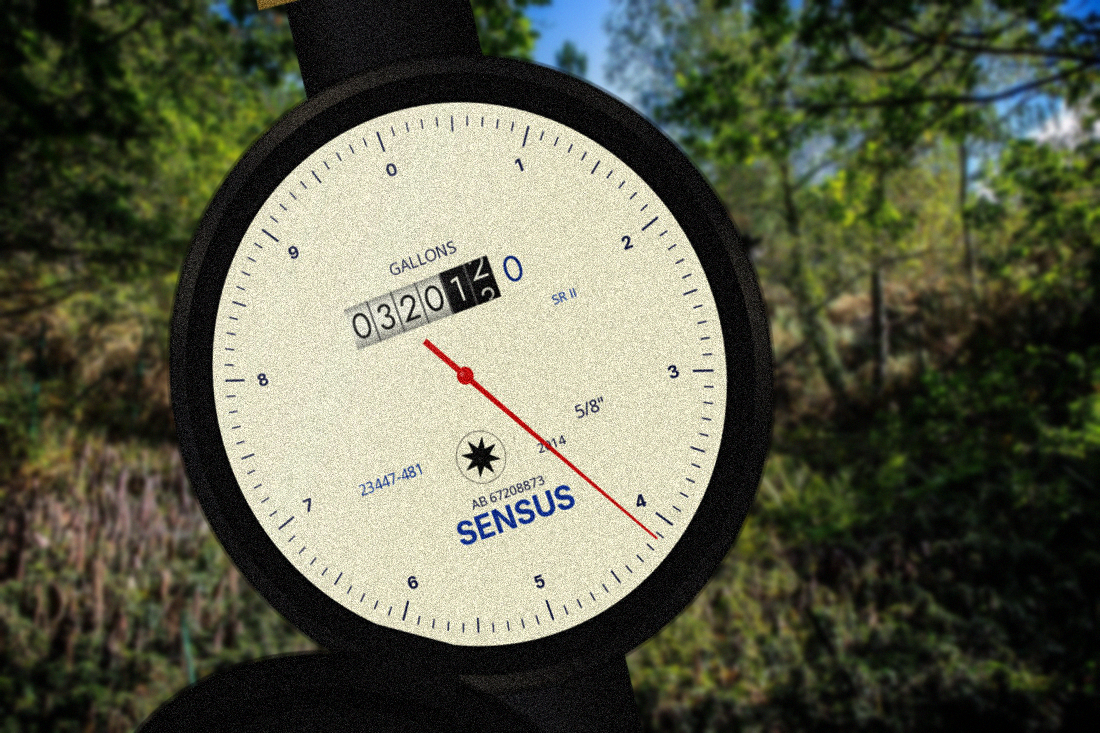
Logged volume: **320124.1** gal
